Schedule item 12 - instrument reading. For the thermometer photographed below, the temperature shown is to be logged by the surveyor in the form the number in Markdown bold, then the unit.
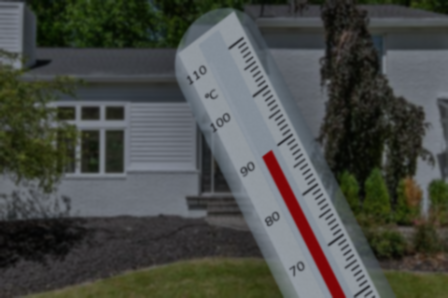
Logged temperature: **90** °C
